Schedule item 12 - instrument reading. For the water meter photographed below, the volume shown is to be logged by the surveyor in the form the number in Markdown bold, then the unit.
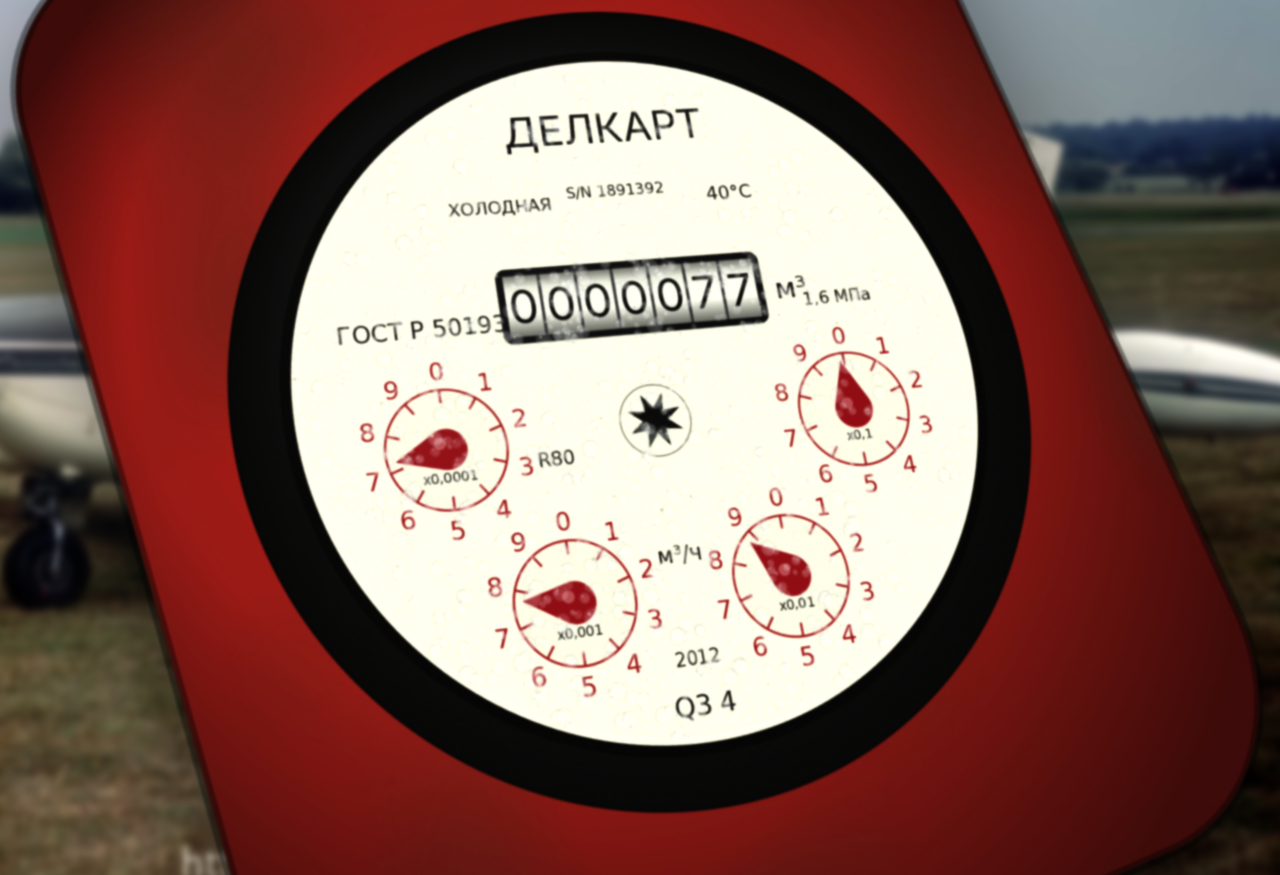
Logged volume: **76.9877** m³
